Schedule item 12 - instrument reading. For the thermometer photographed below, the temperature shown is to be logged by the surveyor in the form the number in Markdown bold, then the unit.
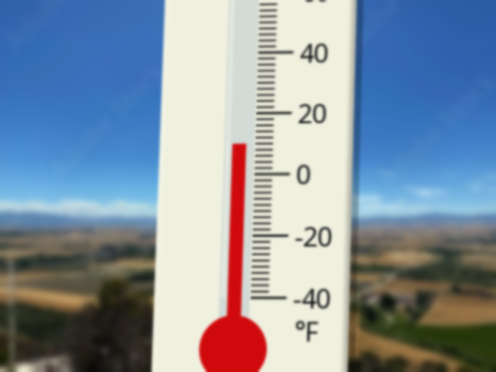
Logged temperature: **10** °F
